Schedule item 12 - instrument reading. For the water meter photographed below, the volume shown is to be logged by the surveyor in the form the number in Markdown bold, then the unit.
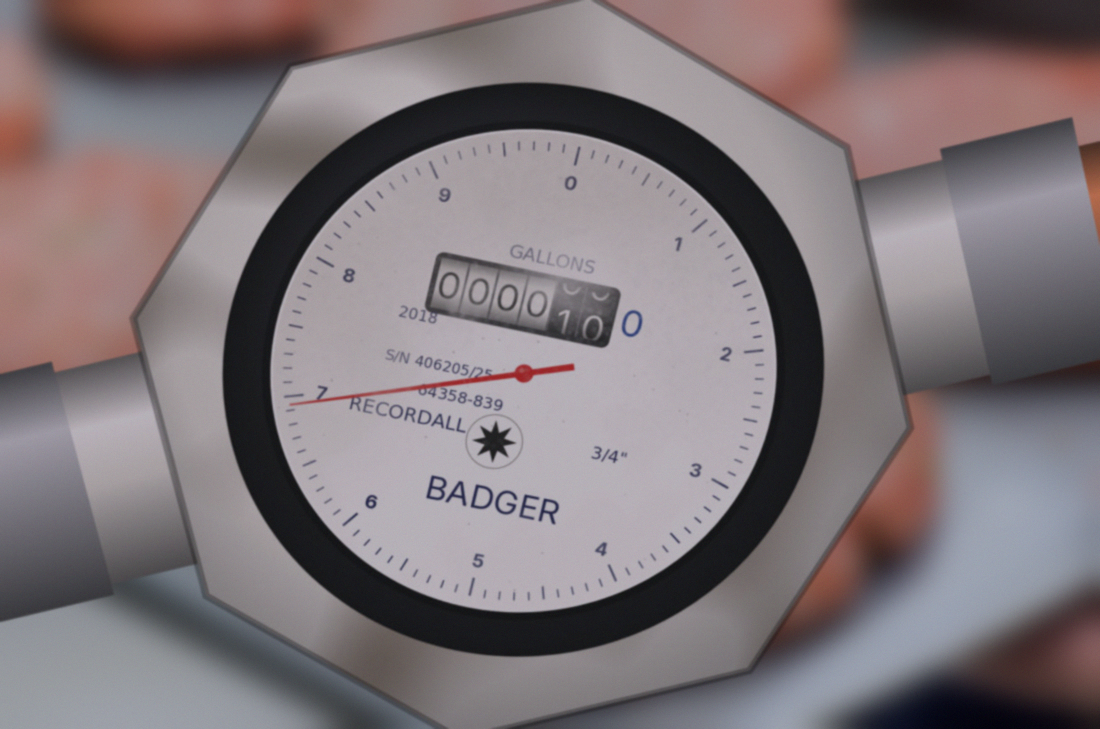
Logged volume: **96.9** gal
